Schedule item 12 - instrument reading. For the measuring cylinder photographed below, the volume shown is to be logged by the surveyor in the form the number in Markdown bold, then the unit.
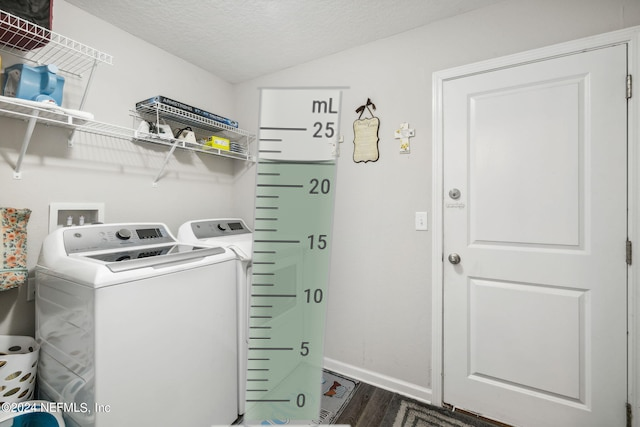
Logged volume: **22** mL
